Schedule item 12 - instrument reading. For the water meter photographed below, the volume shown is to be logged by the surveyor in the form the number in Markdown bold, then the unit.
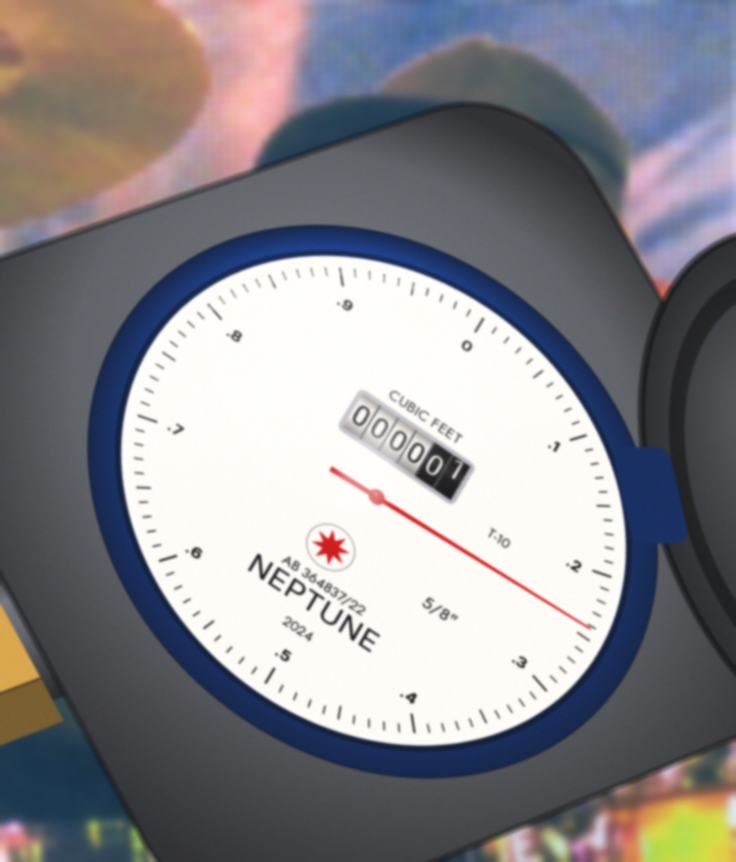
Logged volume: **1.24** ft³
